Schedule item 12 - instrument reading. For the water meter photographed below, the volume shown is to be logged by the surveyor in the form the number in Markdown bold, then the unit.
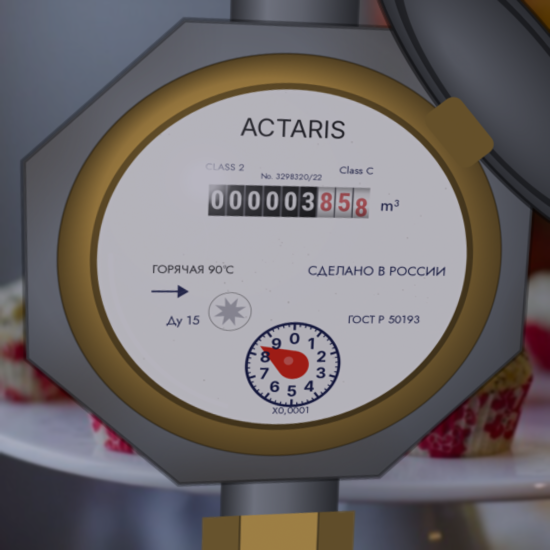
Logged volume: **3.8578** m³
